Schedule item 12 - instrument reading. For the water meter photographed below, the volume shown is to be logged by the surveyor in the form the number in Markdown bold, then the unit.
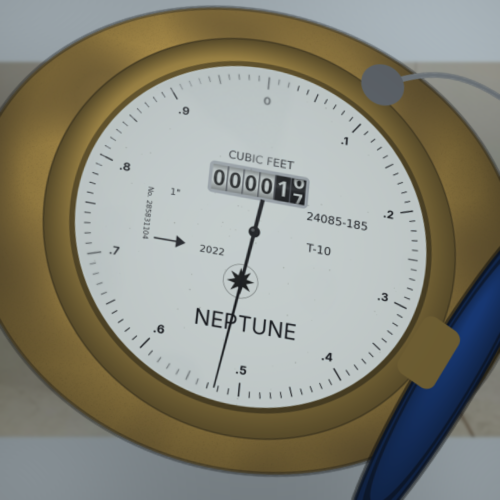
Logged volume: **16.52** ft³
